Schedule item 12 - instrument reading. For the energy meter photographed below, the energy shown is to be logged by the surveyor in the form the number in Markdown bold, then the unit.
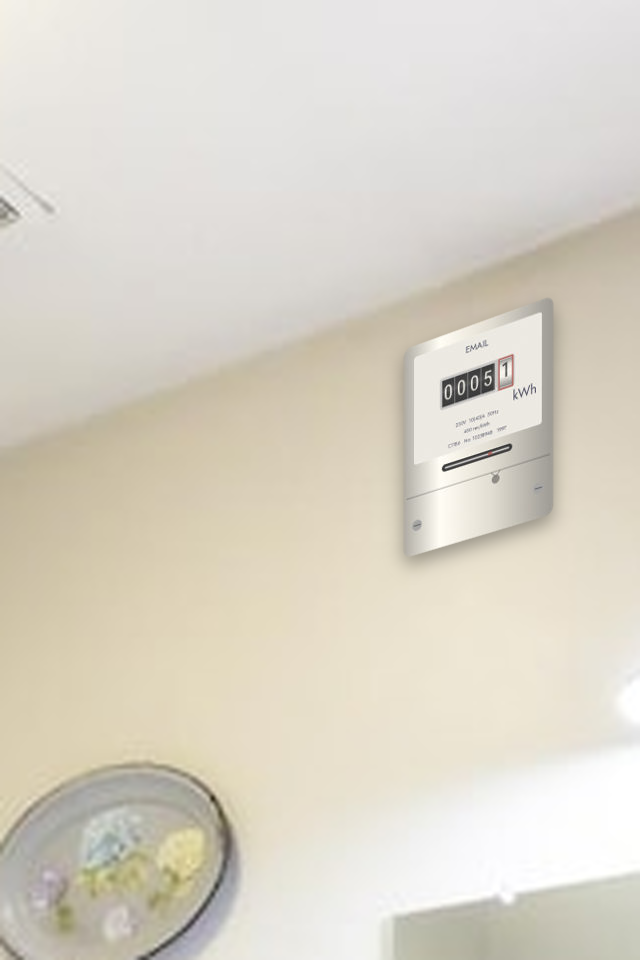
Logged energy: **5.1** kWh
